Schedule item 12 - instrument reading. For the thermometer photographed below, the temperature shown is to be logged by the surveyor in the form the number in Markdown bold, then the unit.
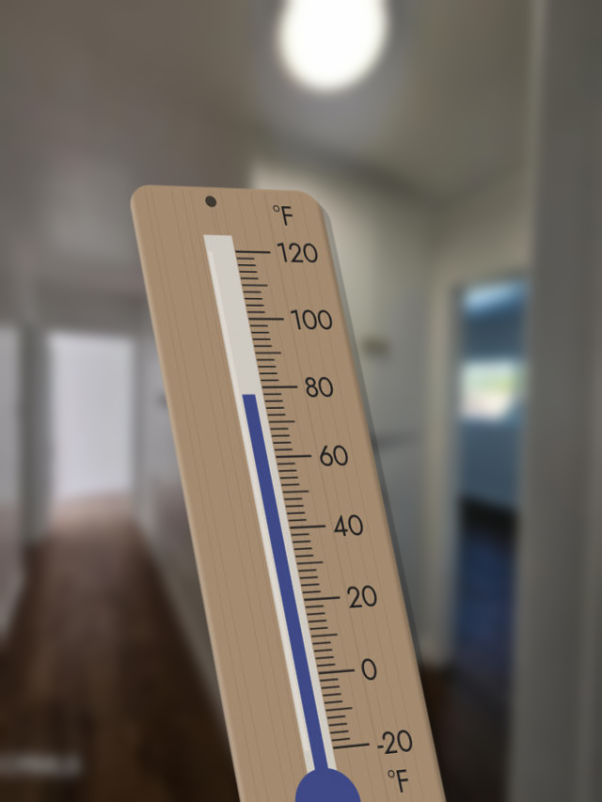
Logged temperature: **78** °F
